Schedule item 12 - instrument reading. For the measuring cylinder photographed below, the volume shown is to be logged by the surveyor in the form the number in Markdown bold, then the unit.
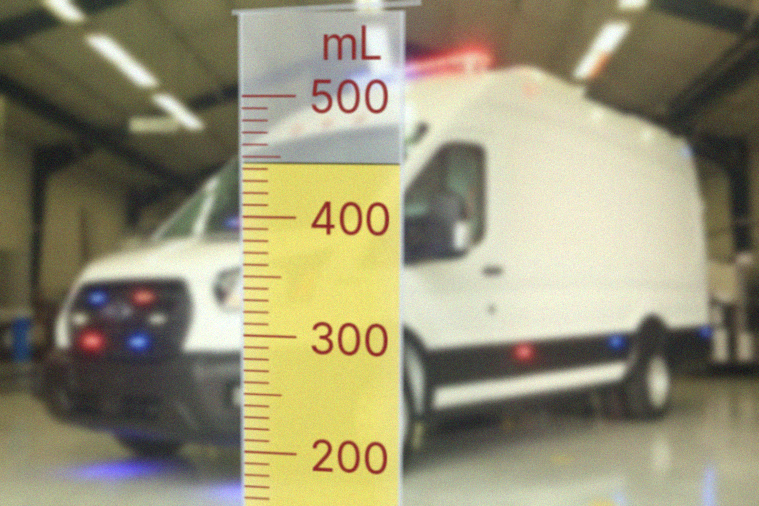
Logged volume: **445** mL
